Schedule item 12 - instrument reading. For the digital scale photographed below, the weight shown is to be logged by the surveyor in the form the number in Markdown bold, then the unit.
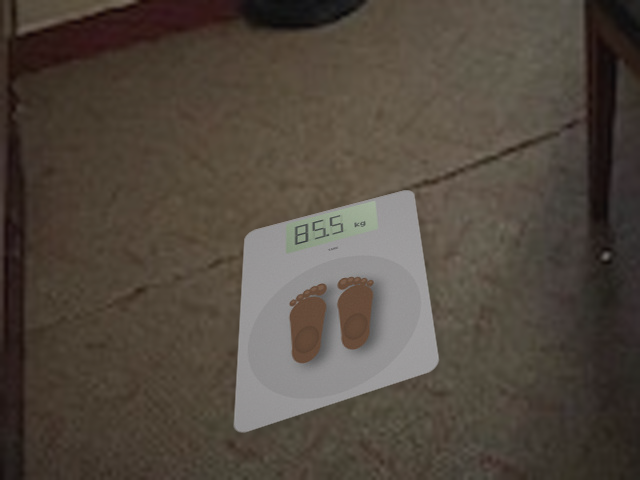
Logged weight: **85.5** kg
